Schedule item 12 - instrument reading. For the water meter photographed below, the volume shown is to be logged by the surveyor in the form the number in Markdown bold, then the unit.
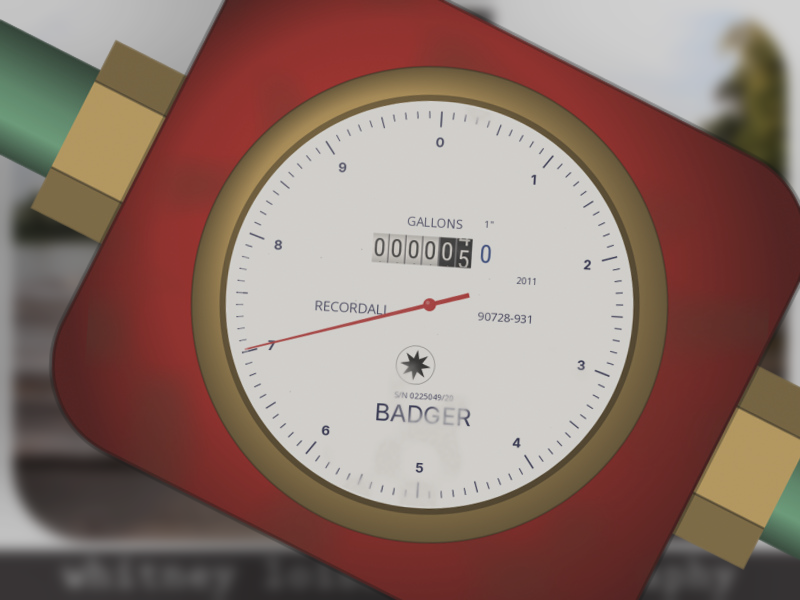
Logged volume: **47.0** gal
